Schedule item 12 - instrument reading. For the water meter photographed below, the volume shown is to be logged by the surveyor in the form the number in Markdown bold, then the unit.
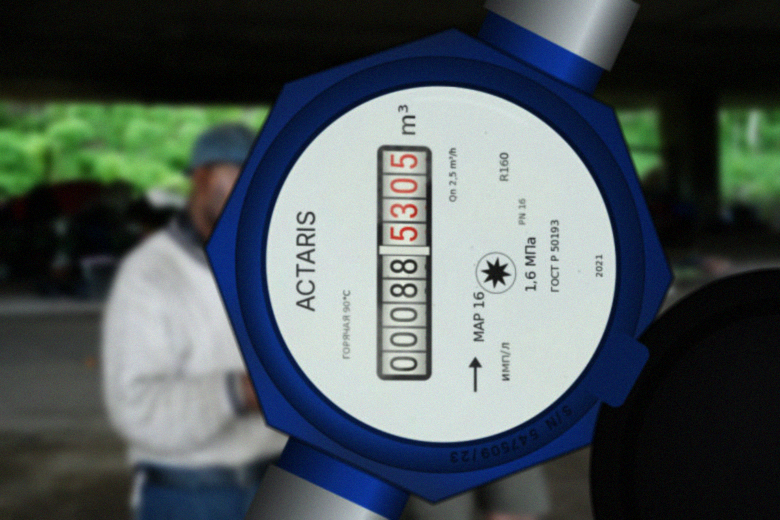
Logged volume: **88.5305** m³
